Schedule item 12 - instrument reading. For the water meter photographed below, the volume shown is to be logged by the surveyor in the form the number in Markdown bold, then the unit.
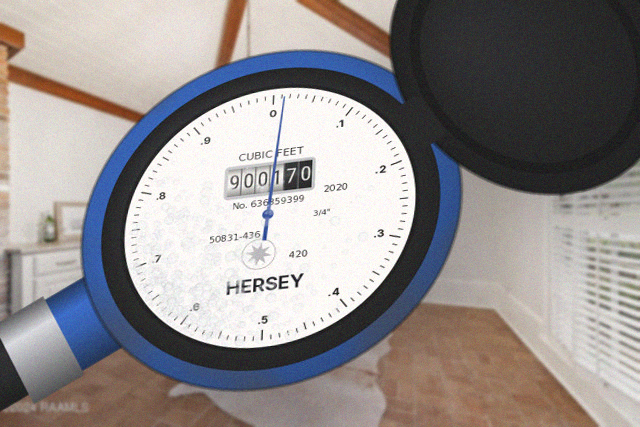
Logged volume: **900170.01** ft³
